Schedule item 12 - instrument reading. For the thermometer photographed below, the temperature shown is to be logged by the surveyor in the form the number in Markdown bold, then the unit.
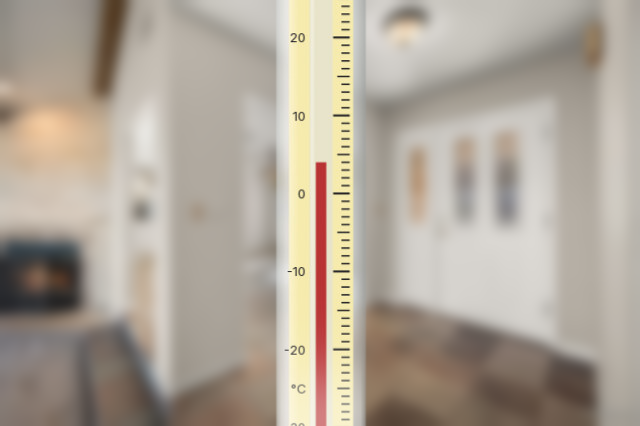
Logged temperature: **4** °C
